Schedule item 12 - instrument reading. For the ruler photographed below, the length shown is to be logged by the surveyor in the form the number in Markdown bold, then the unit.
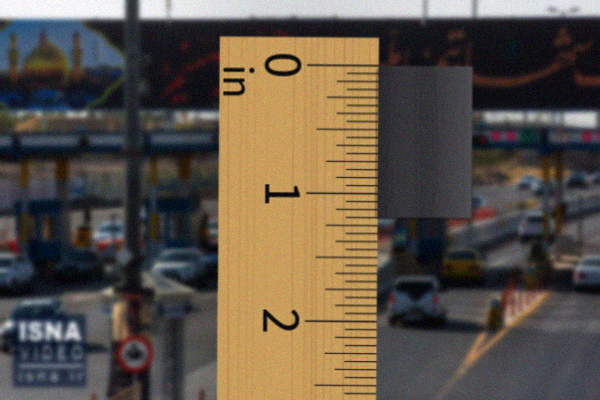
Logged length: **1.1875** in
